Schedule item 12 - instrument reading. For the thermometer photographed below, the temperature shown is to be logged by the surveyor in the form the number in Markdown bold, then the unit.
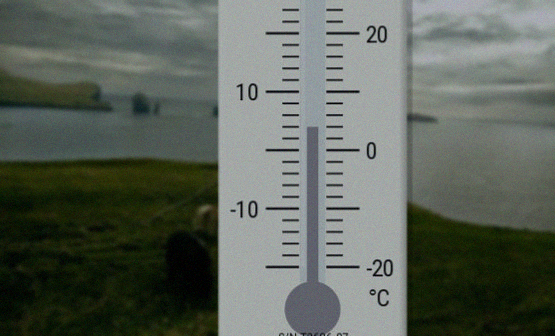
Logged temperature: **4** °C
